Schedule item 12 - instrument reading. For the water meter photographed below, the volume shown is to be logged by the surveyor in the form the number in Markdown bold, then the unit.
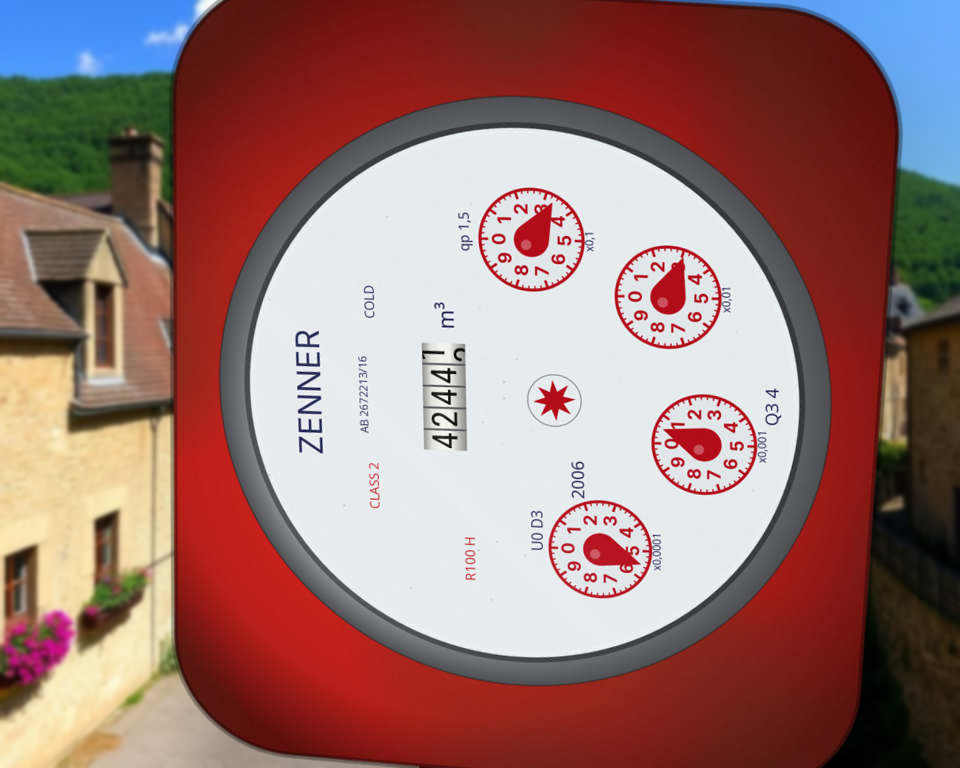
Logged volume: **42441.3305** m³
